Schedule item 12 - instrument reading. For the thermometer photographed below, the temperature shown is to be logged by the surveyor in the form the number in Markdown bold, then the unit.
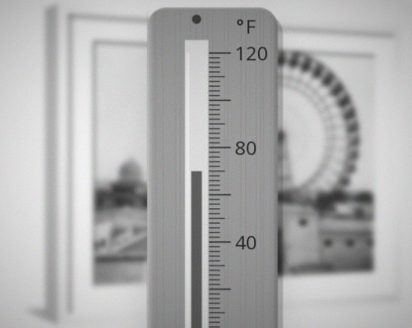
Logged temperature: **70** °F
